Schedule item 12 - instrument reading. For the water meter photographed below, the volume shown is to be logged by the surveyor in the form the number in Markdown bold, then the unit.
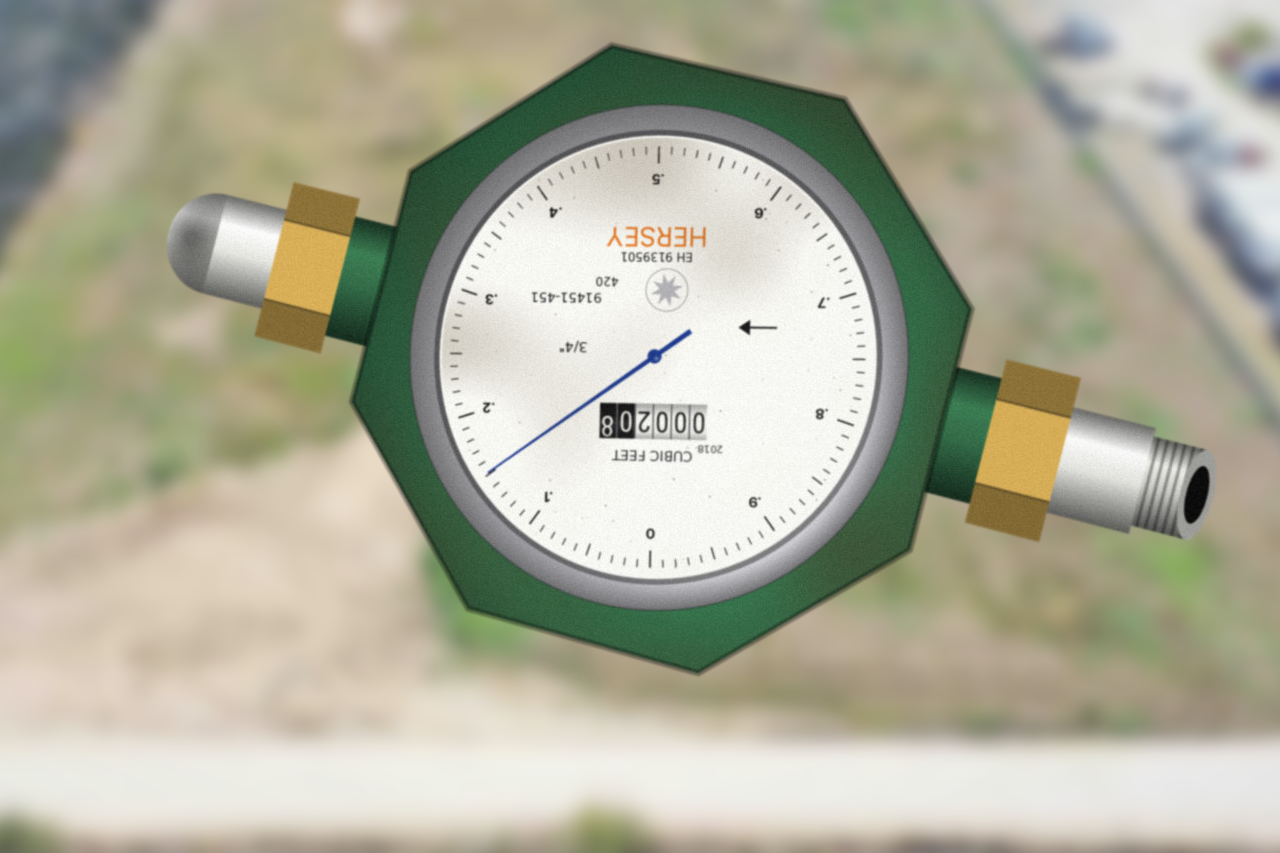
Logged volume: **208.15** ft³
